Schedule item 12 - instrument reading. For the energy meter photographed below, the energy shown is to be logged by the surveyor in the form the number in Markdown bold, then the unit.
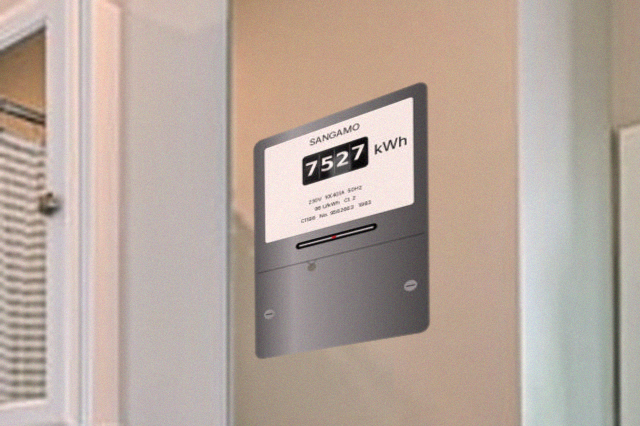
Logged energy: **7527** kWh
